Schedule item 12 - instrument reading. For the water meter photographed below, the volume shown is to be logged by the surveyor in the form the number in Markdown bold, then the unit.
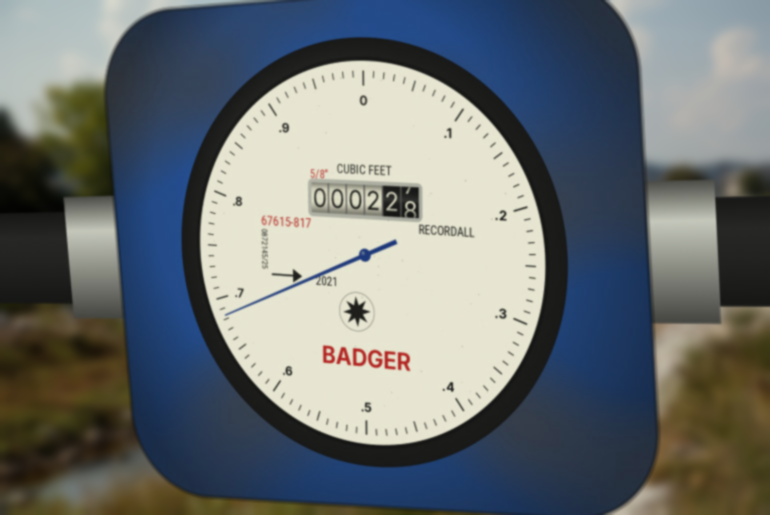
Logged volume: **227.68** ft³
